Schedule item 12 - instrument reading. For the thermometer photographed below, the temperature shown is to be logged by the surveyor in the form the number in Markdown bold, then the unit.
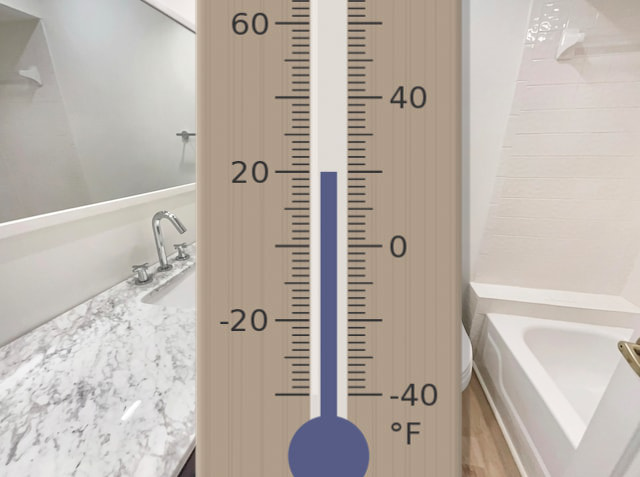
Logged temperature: **20** °F
